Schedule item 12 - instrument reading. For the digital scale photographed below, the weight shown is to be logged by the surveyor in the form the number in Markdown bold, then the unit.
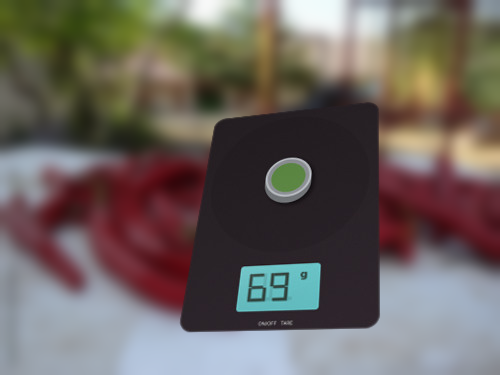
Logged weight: **69** g
